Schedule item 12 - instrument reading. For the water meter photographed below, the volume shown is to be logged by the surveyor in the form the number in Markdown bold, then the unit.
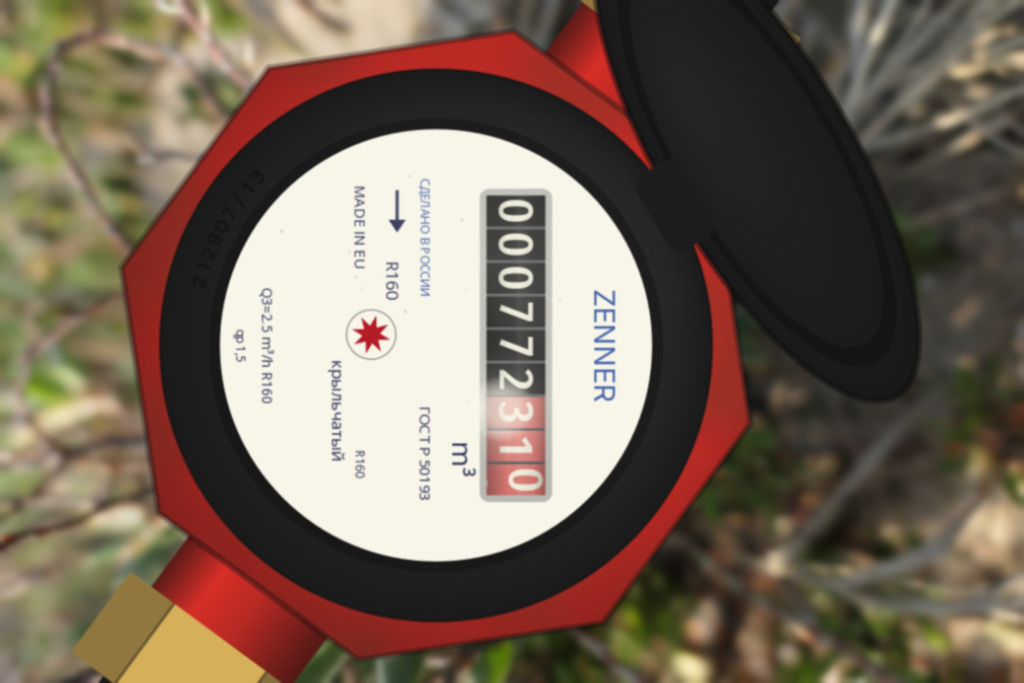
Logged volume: **772.310** m³
